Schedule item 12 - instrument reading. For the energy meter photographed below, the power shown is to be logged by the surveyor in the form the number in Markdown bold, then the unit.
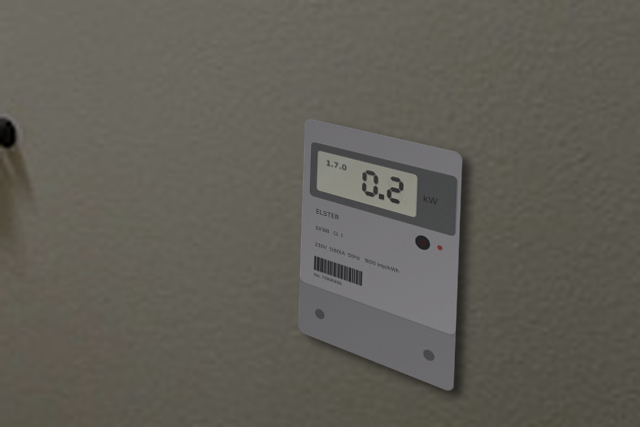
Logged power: **0.2** kW
